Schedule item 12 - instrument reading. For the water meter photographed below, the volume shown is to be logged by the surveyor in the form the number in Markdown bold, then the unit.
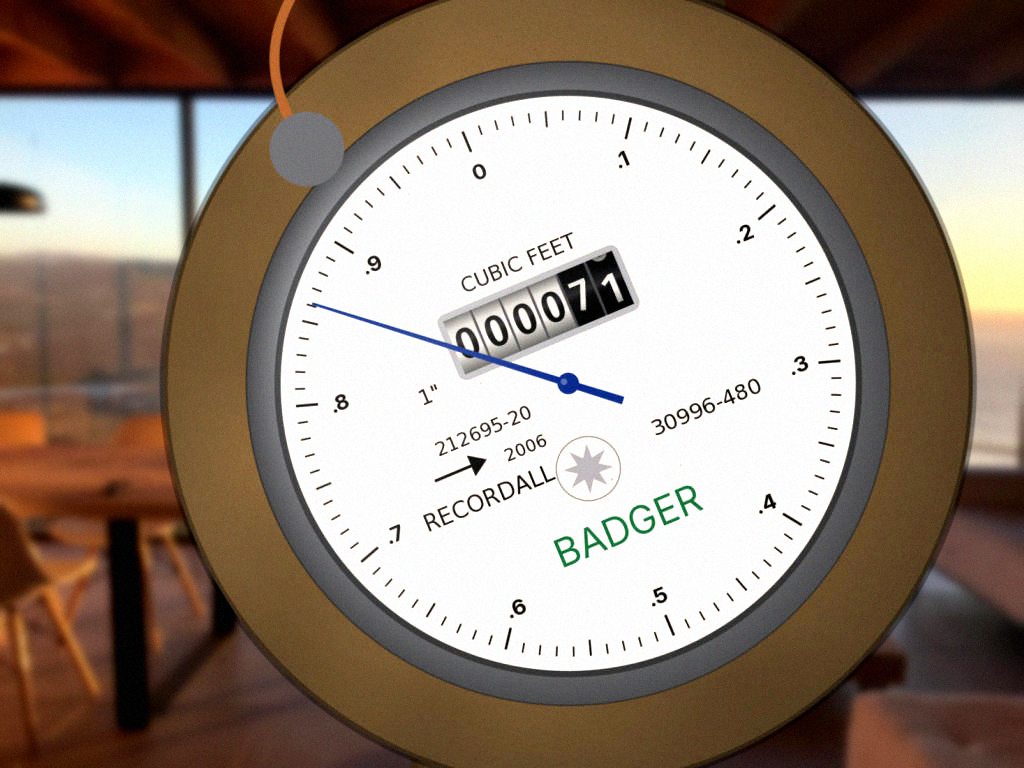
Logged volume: **70.86** ft³
